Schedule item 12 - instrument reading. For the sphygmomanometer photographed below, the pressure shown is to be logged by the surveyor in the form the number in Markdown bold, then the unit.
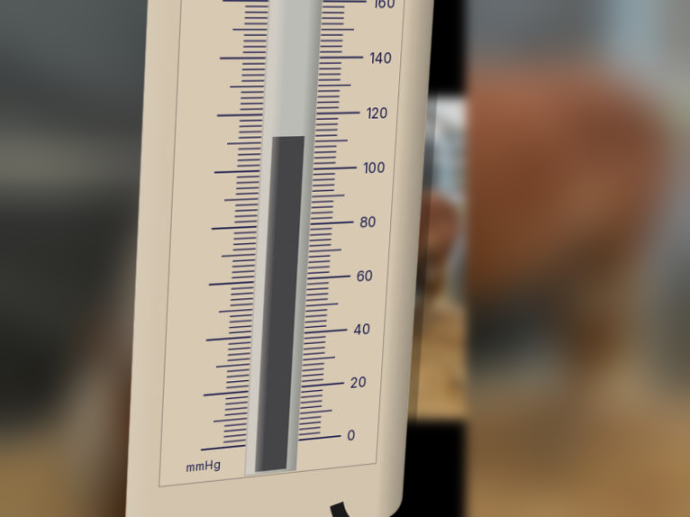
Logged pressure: **112** mmHg
